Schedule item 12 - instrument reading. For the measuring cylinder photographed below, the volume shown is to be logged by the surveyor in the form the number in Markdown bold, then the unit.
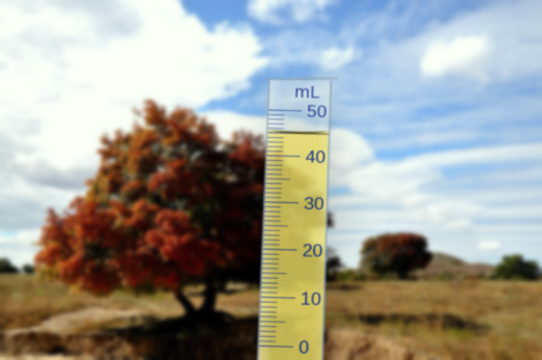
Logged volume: **45** mL
